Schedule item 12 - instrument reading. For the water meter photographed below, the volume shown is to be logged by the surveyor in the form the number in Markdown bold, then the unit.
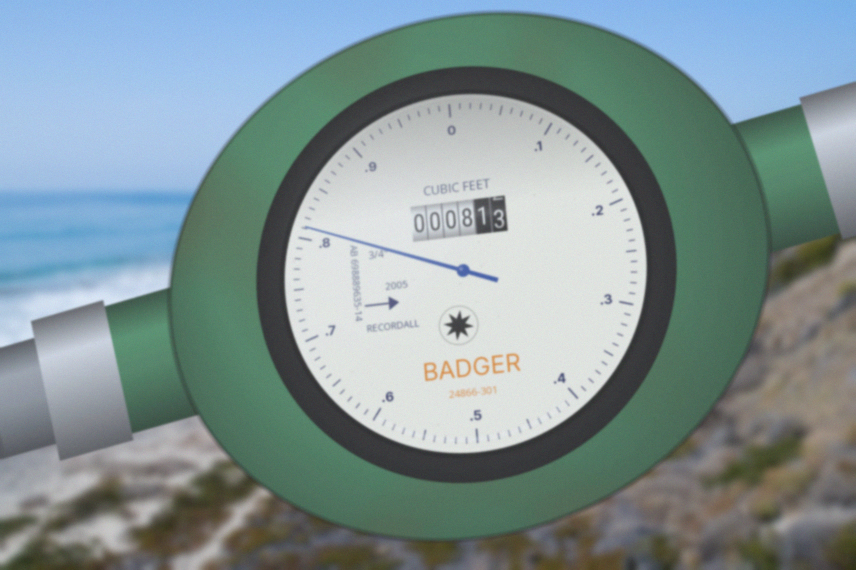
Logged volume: **812.81** ft³
